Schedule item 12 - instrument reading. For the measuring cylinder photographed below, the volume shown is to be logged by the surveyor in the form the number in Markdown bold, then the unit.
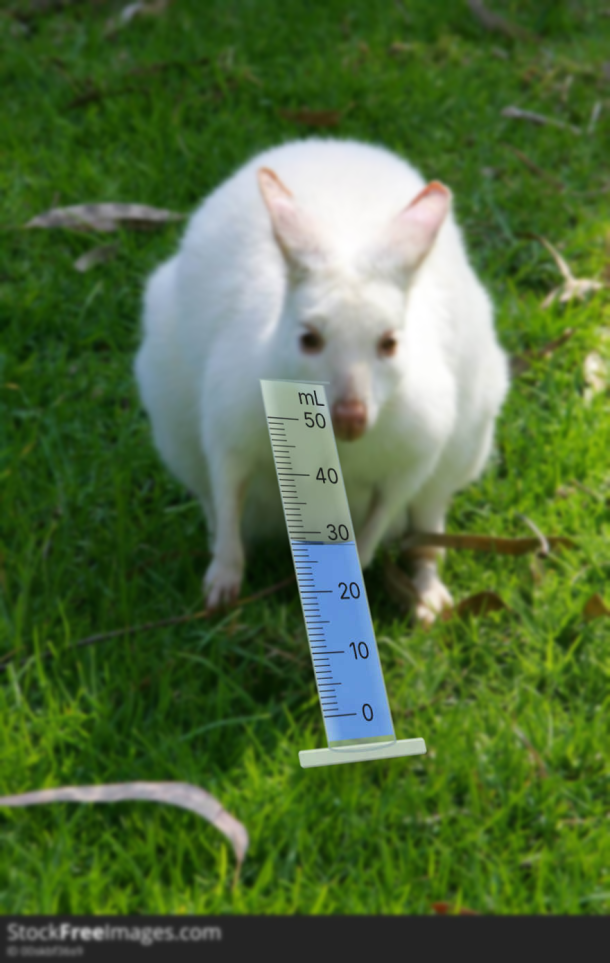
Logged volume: **28** mL
